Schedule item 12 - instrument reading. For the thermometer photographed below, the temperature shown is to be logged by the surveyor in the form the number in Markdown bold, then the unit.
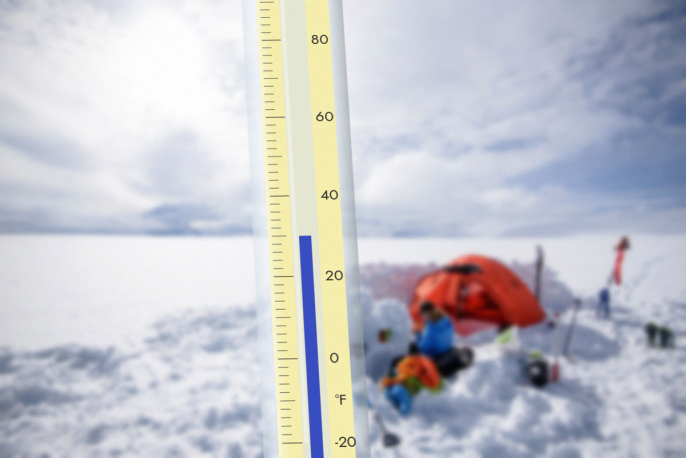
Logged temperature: **30** °F
